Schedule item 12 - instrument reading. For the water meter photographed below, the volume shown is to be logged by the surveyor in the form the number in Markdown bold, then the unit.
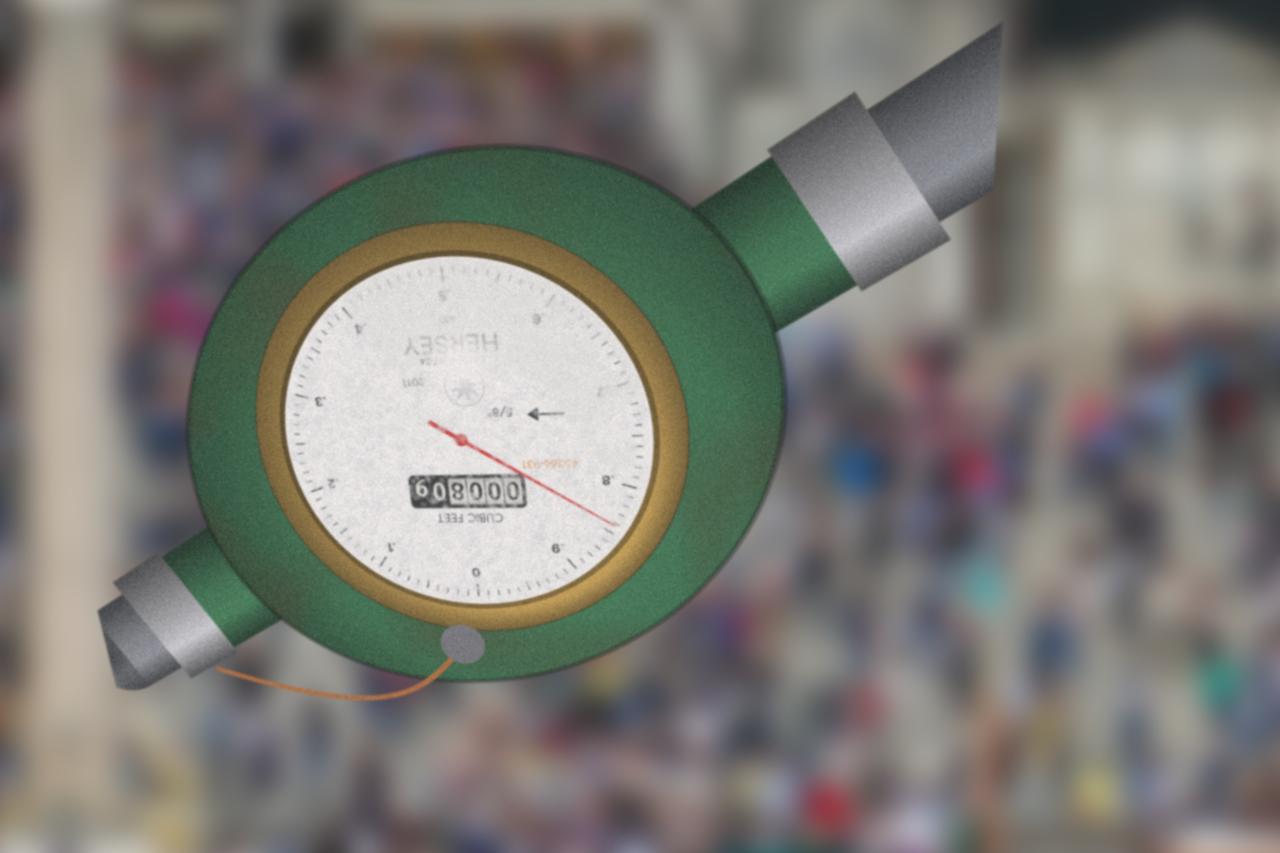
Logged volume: **808.84** ft³
